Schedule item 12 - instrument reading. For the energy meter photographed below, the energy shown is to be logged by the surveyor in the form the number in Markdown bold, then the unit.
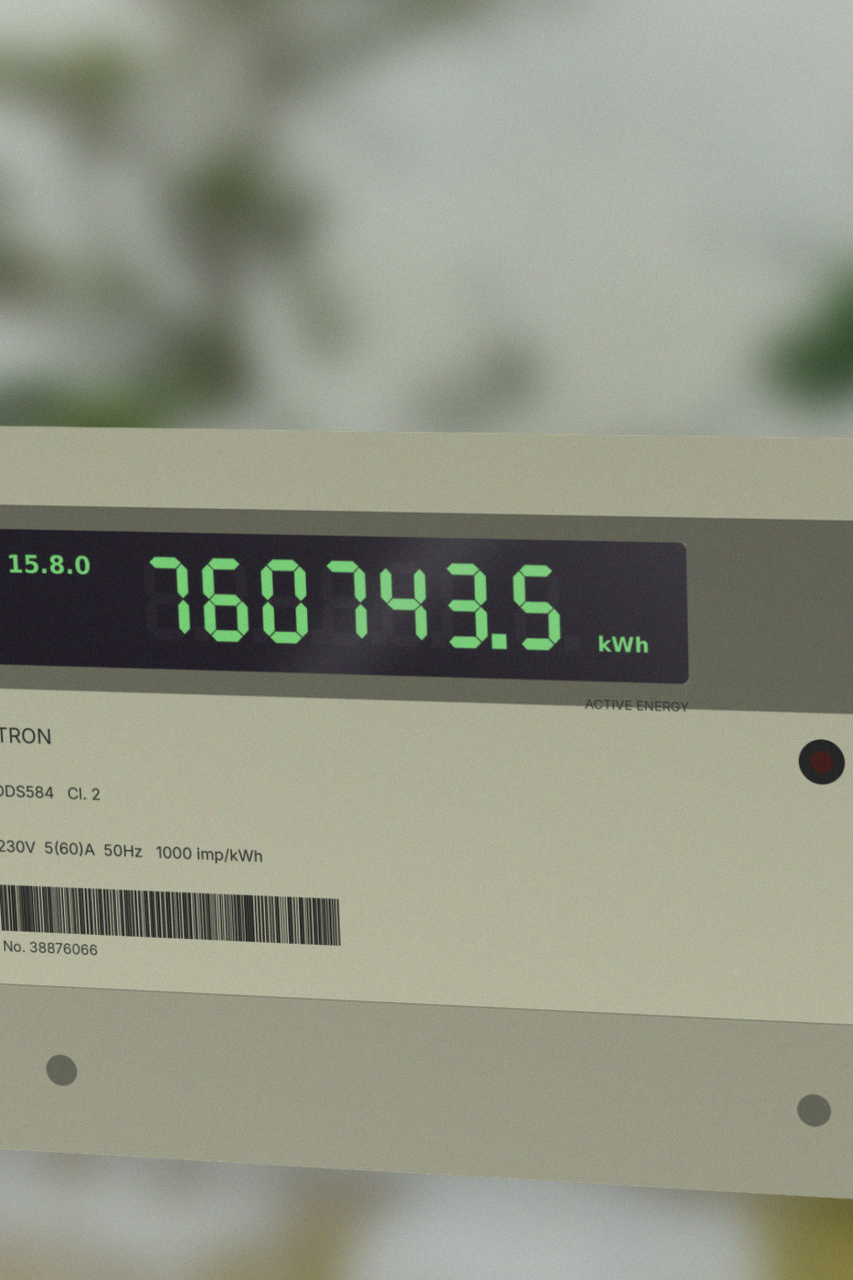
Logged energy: **760743.5** kWh
